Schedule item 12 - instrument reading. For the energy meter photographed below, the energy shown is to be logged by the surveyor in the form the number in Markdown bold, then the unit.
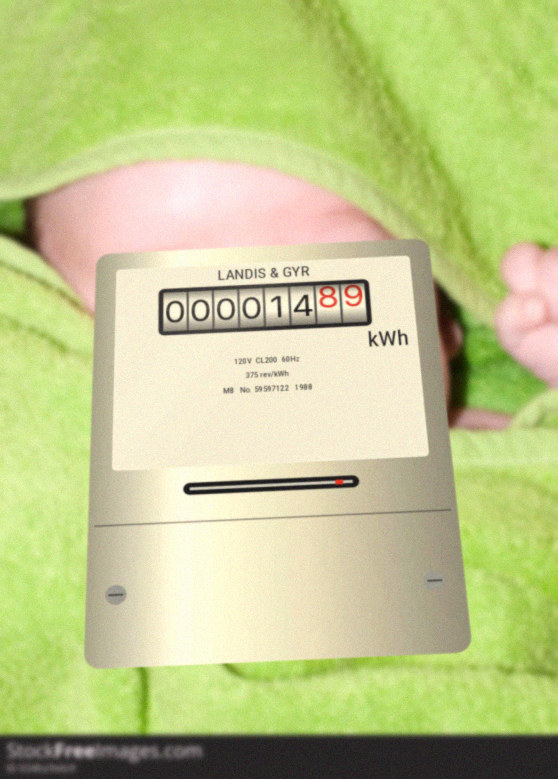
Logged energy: **14.89** kWh
